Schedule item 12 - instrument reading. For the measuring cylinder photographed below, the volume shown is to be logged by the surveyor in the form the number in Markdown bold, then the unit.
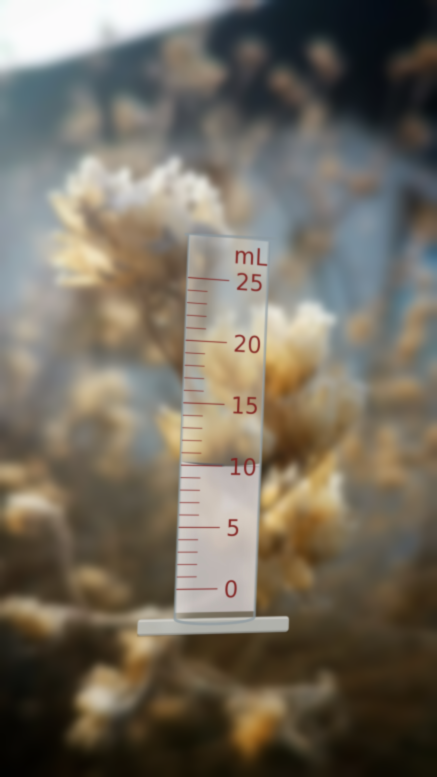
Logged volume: **10** mL
